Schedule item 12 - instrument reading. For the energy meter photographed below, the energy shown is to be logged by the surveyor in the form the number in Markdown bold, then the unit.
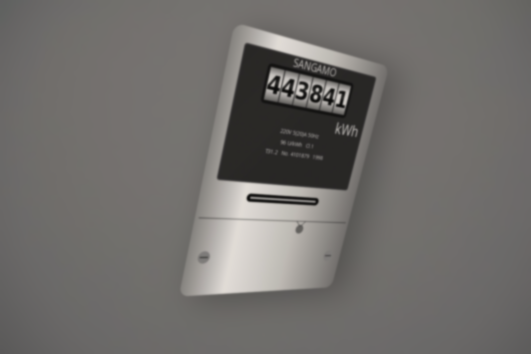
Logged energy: **443841** kWh
